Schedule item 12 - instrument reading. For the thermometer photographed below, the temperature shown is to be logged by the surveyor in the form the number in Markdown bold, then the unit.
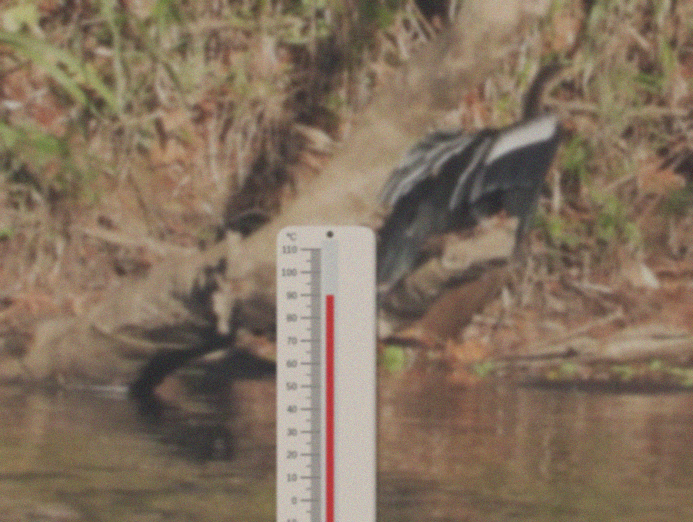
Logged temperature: **90** °C
